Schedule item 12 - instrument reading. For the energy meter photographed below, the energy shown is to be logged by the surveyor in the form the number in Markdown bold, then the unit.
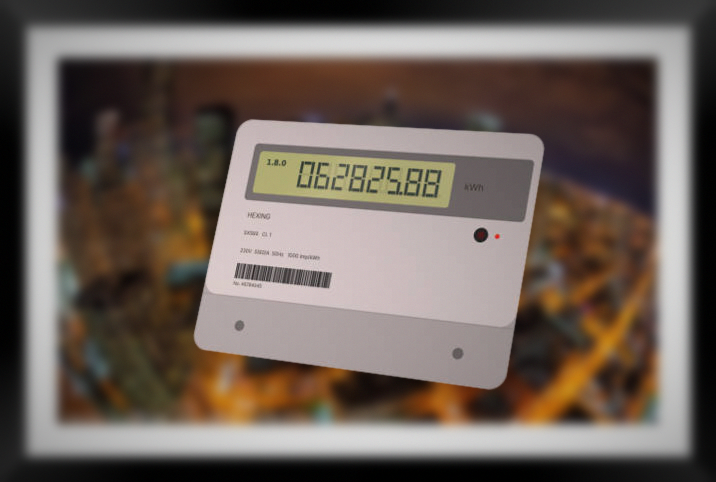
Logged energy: **62825.88** kWh
